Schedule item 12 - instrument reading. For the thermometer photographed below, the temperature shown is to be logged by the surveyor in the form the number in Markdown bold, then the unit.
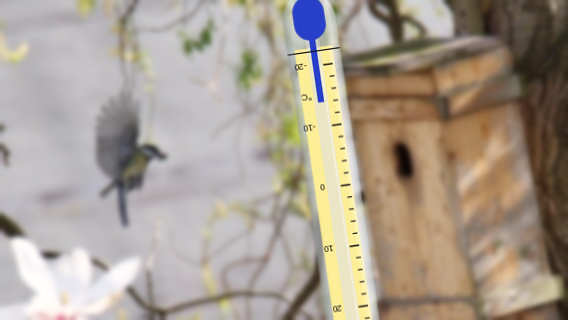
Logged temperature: **-14** °C
